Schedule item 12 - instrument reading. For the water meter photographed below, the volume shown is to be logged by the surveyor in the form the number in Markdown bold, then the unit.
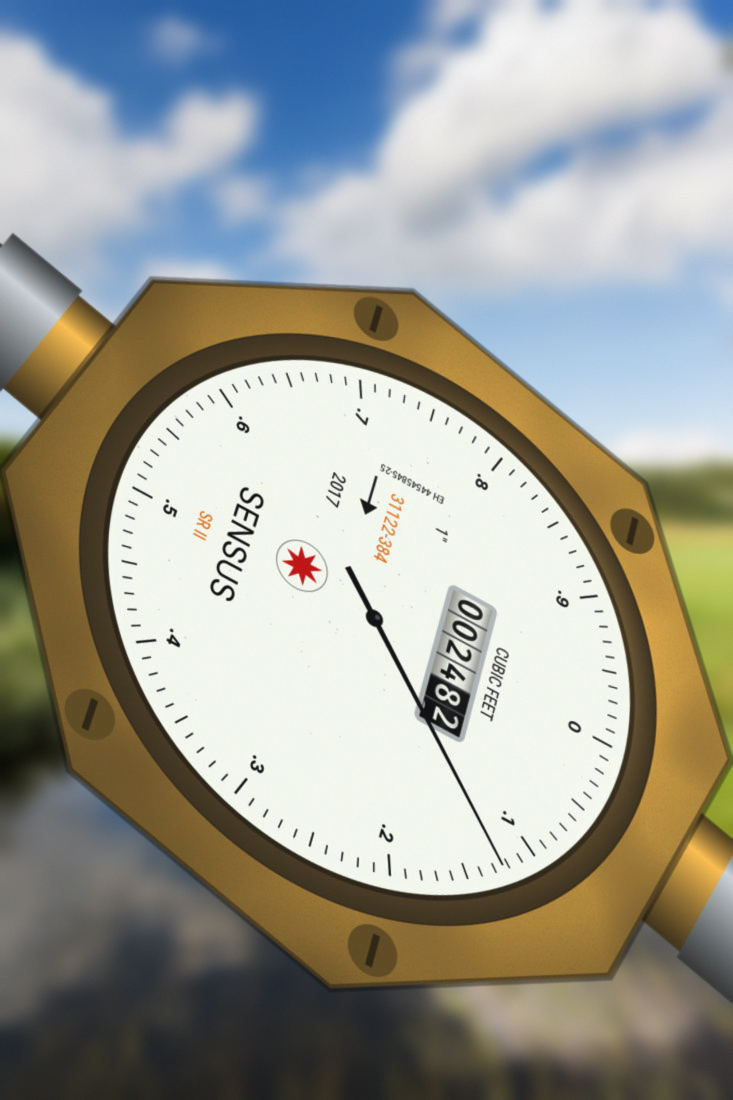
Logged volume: **2482.12** ft³
